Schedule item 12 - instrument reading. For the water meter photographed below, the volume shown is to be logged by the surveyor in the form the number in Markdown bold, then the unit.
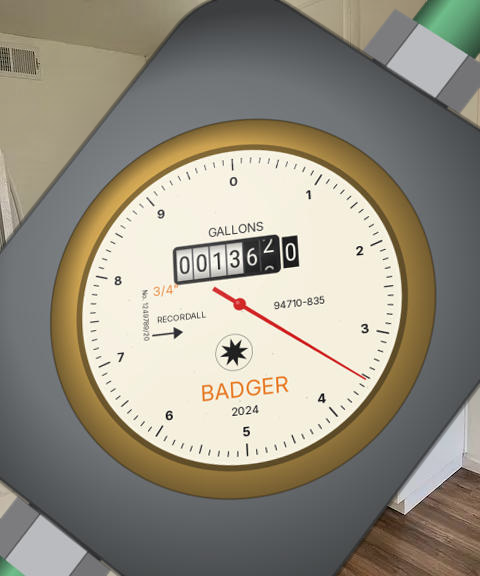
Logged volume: **13623.5** gal
